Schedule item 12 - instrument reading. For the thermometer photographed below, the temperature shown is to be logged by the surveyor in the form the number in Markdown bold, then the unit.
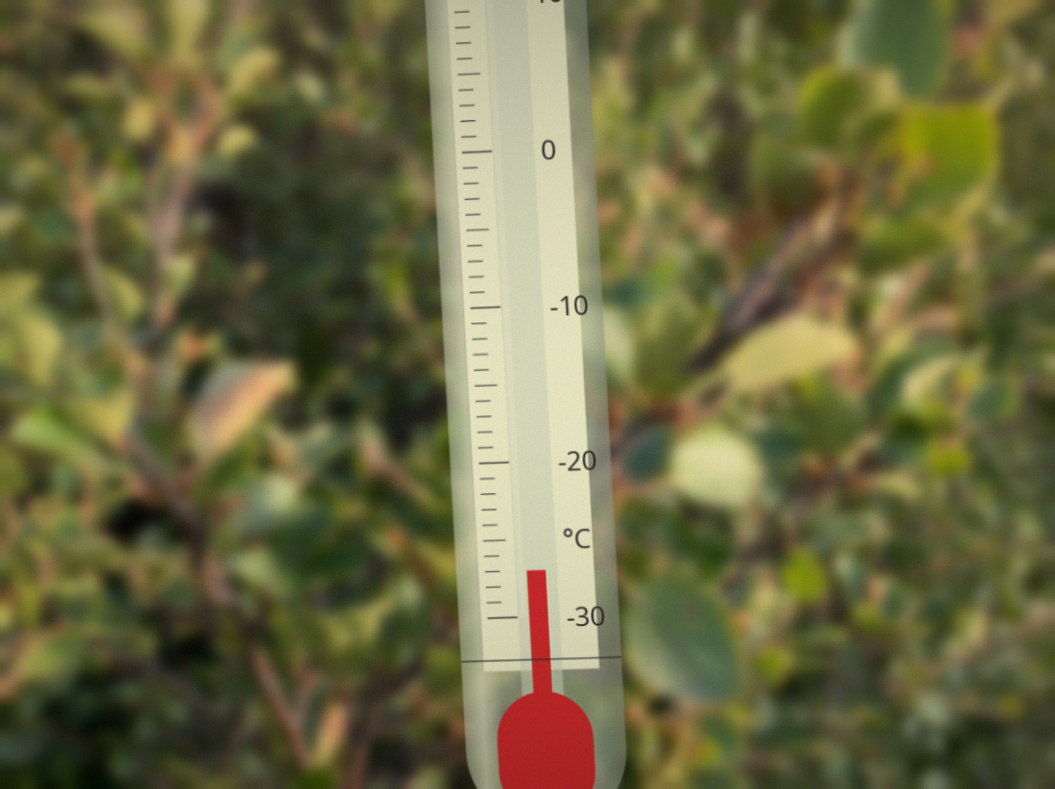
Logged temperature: **-27** °C
